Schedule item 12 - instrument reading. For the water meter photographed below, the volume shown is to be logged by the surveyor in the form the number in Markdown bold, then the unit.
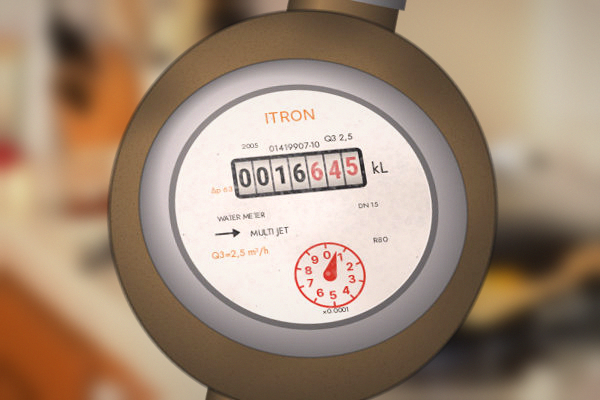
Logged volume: **16.6450** kL
